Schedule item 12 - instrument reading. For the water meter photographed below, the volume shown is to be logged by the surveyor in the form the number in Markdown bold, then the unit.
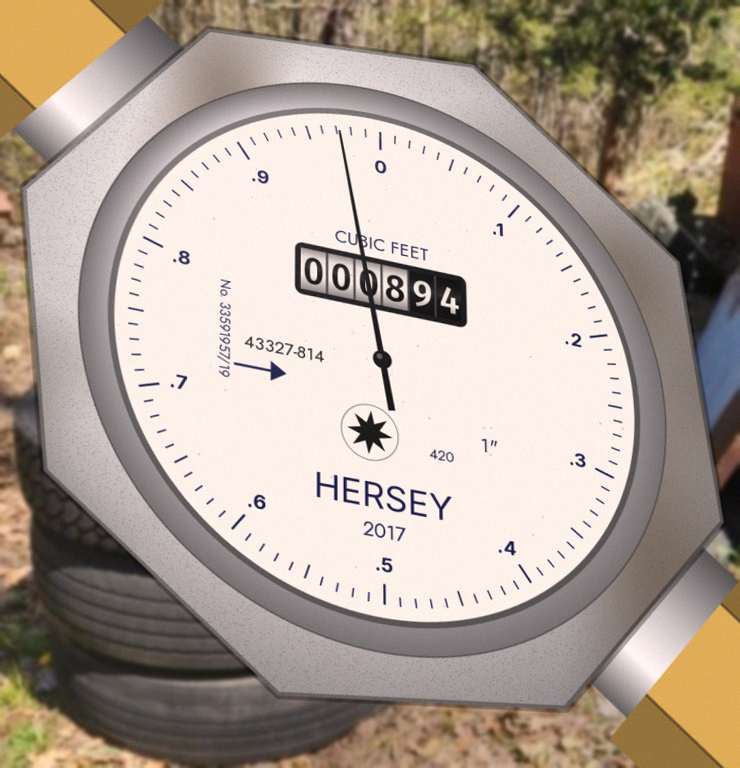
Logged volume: **893.97** ft³
